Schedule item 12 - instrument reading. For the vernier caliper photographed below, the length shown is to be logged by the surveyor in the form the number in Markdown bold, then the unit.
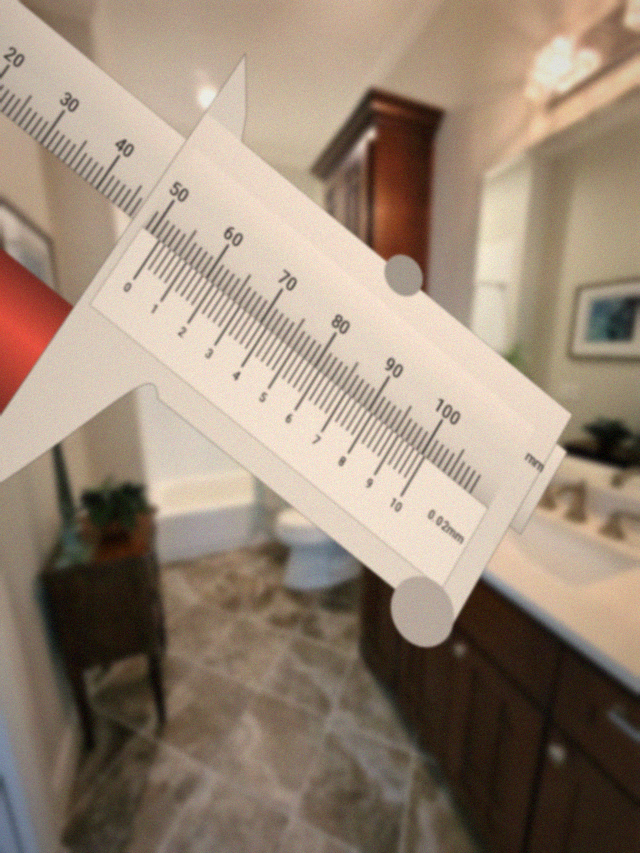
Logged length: **51.5** mm
